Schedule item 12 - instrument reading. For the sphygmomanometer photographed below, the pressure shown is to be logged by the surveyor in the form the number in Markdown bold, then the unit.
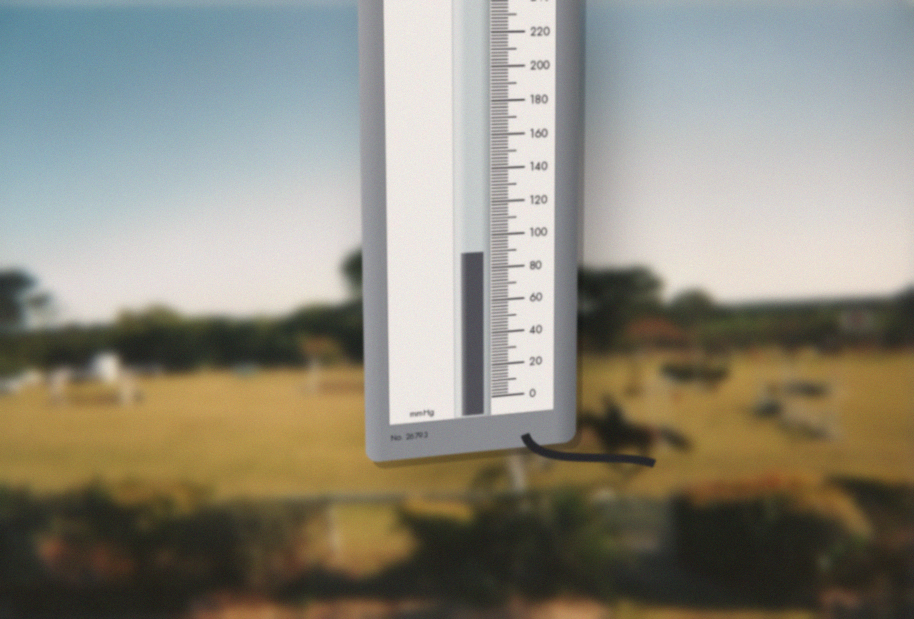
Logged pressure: **90** mmHg
